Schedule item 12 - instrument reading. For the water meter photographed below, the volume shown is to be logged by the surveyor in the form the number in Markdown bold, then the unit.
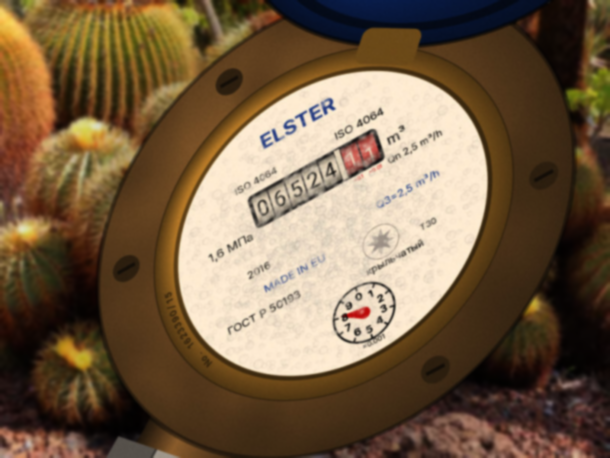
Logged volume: **6524.108** m³
